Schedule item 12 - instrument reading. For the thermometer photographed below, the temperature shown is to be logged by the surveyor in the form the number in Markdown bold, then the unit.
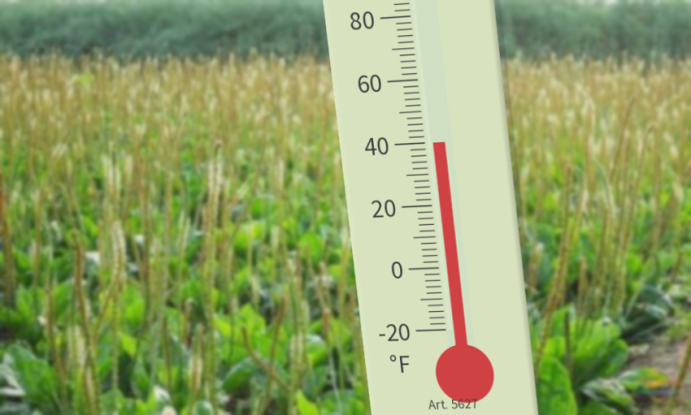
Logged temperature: **40** °F
